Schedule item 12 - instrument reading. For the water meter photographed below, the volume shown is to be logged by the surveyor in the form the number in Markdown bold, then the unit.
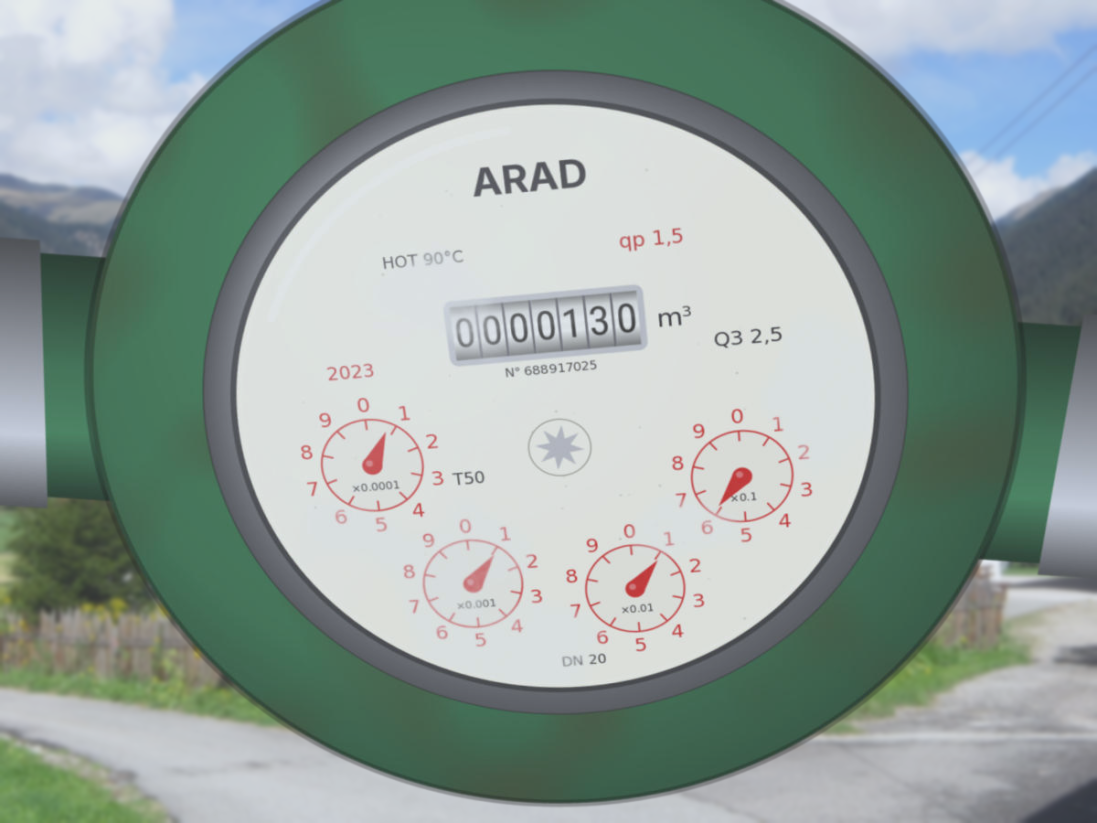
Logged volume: **130.6110** m³
